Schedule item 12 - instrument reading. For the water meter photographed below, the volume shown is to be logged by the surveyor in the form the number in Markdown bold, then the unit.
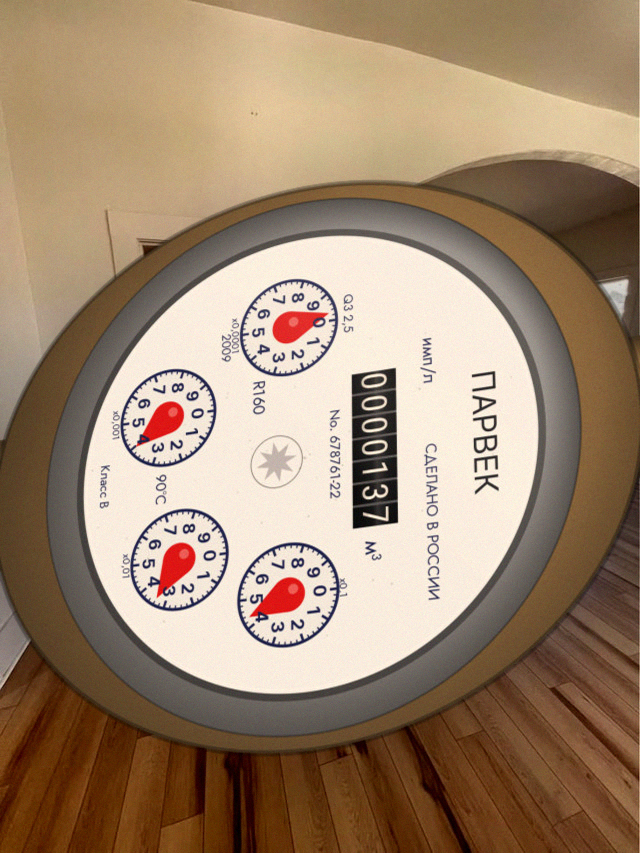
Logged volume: **137.4339** m³
